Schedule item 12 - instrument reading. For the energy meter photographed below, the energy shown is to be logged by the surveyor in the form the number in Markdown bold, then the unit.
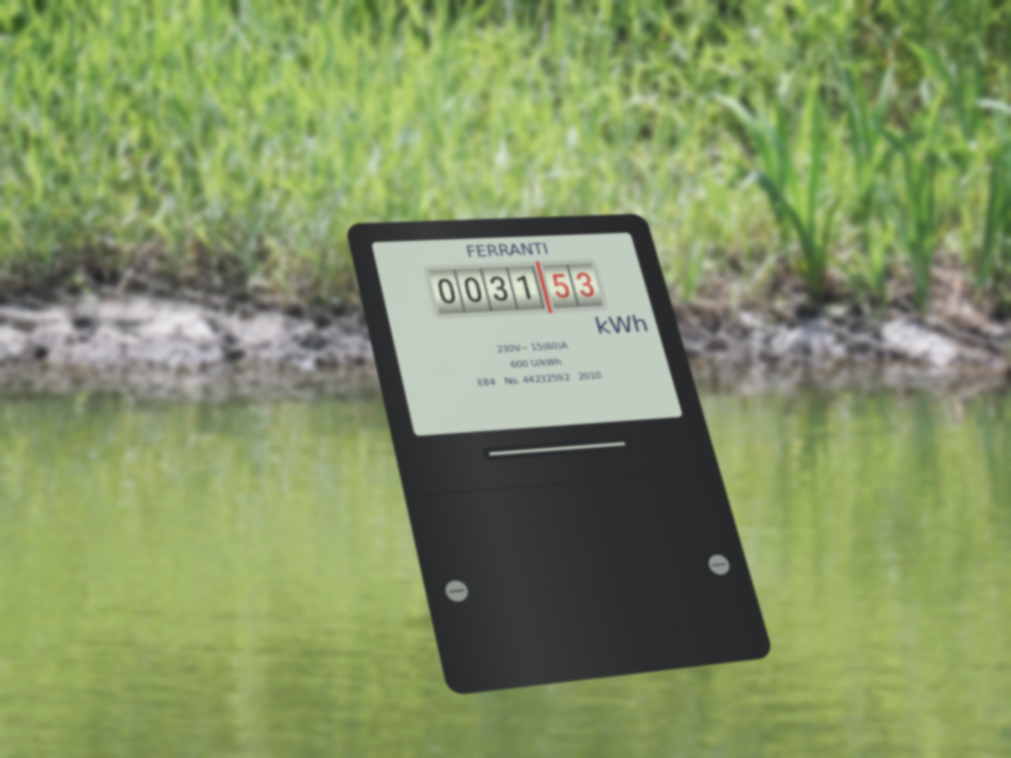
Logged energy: **31.53** kWh
